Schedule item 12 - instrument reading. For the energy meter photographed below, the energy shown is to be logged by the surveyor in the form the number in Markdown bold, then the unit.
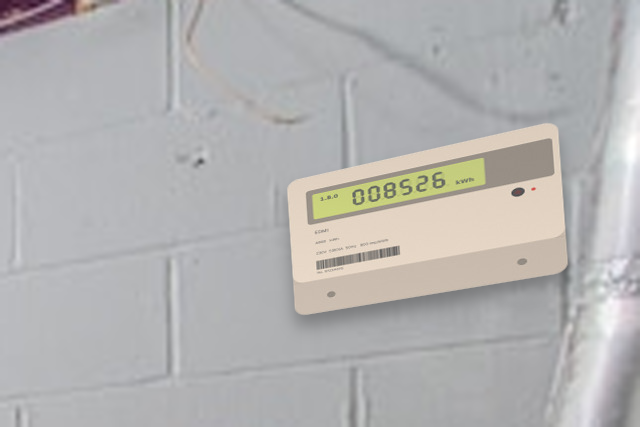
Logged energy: **8526** kWh
